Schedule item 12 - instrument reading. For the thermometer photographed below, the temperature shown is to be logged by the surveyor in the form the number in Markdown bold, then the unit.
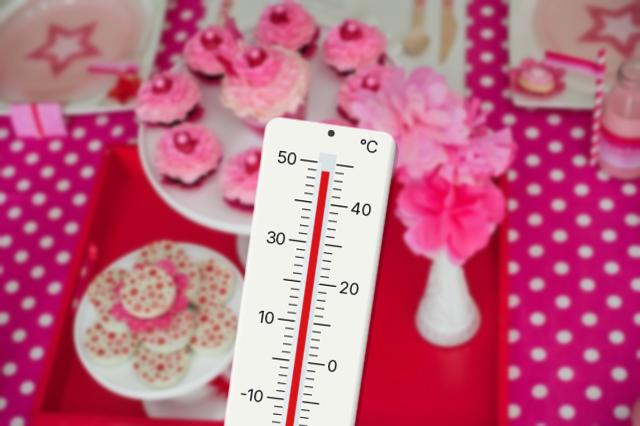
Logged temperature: **48** °C
